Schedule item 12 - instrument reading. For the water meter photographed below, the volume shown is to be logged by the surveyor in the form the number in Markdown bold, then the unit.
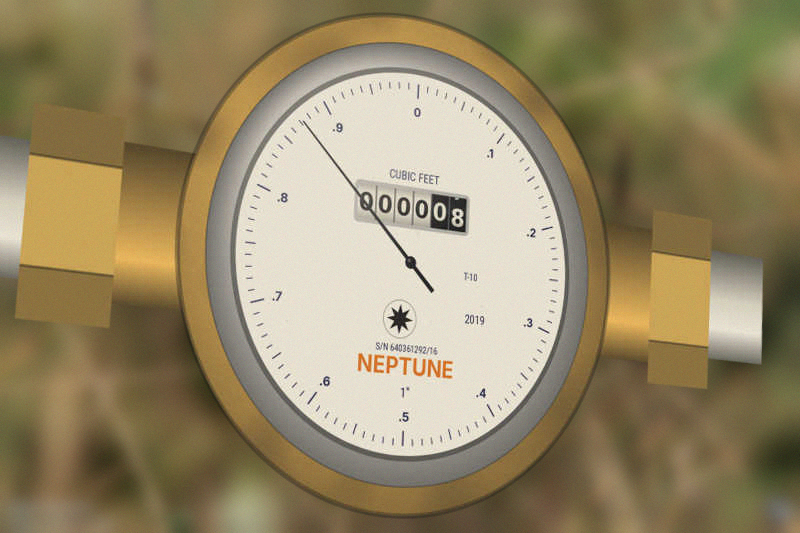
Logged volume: **7.87** ft³
